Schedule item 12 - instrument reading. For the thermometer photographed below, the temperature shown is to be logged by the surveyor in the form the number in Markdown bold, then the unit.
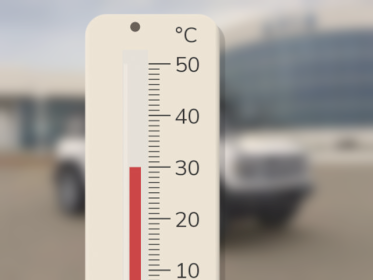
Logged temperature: **30** °C
